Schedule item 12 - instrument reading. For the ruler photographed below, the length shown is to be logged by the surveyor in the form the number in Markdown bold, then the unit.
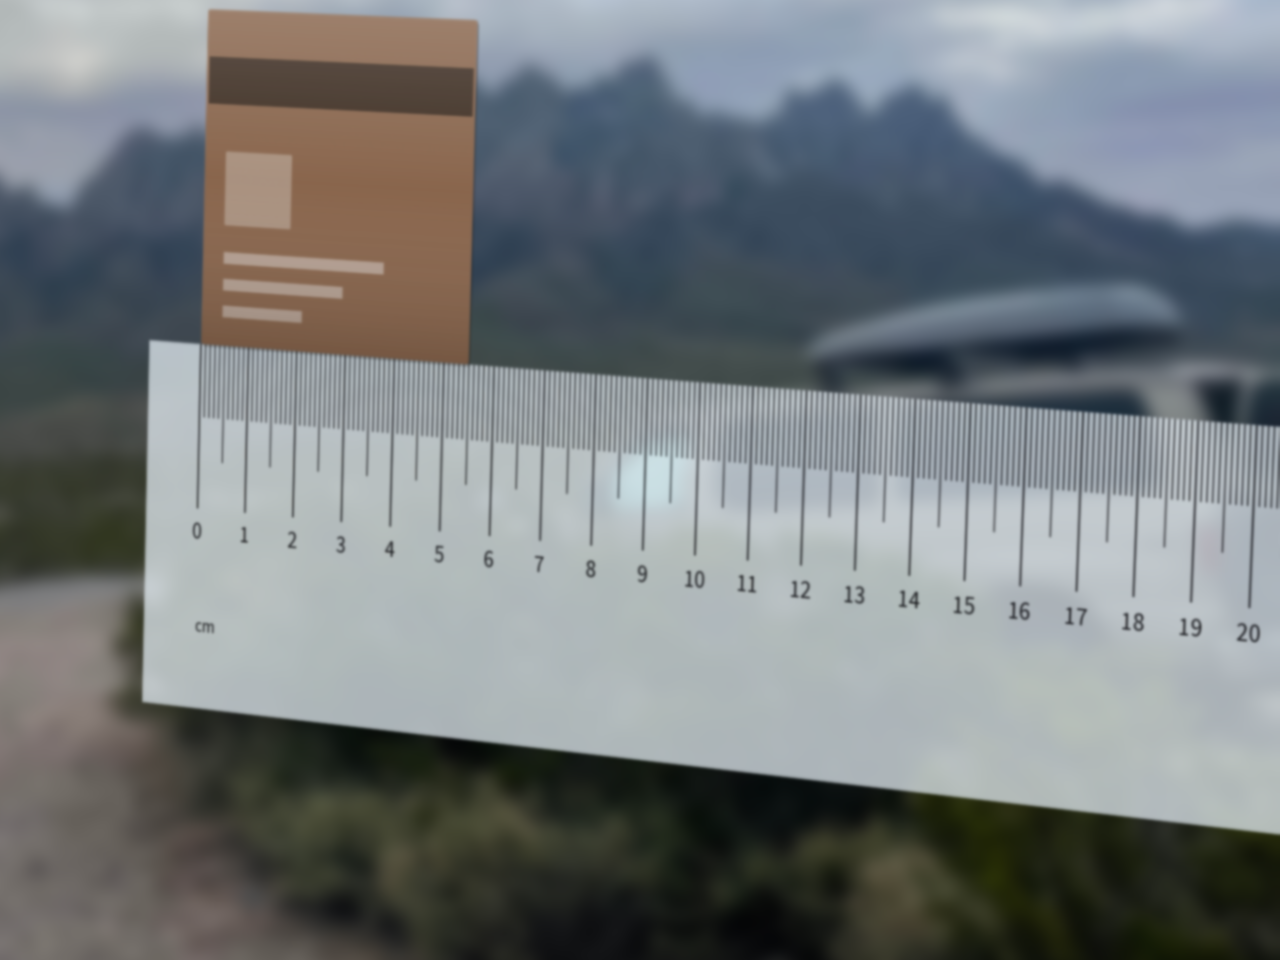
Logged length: **5.5** cm
